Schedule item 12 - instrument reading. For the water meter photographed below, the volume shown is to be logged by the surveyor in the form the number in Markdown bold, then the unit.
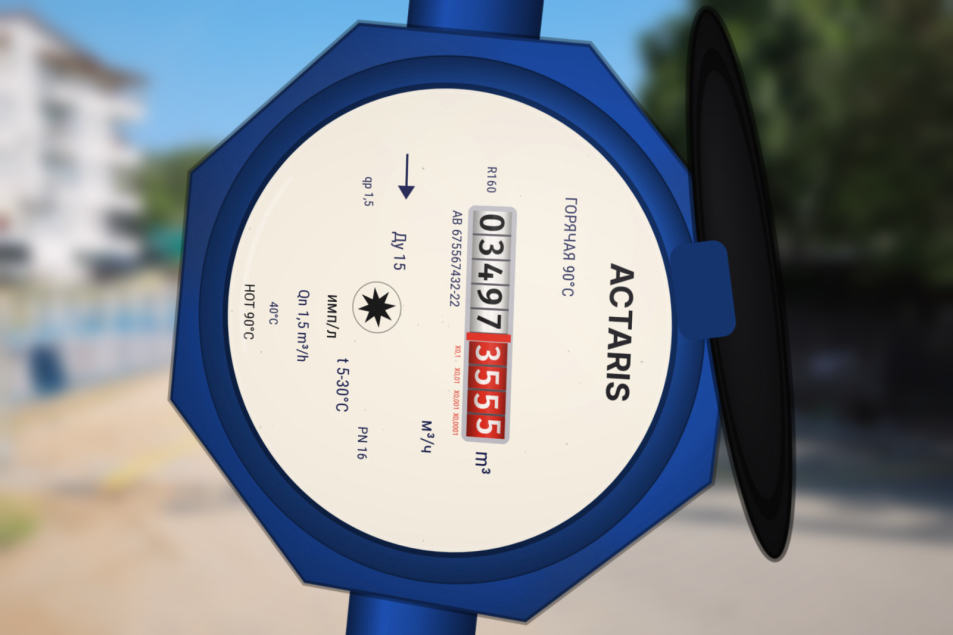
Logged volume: **3497.3555** m³
